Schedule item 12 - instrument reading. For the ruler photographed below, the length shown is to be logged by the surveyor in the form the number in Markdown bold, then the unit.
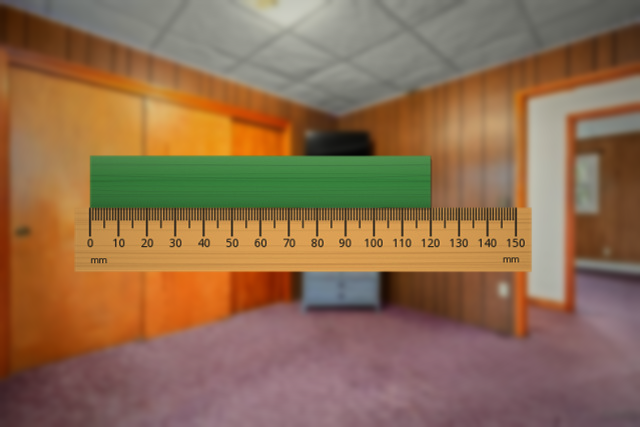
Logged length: **120** mm
